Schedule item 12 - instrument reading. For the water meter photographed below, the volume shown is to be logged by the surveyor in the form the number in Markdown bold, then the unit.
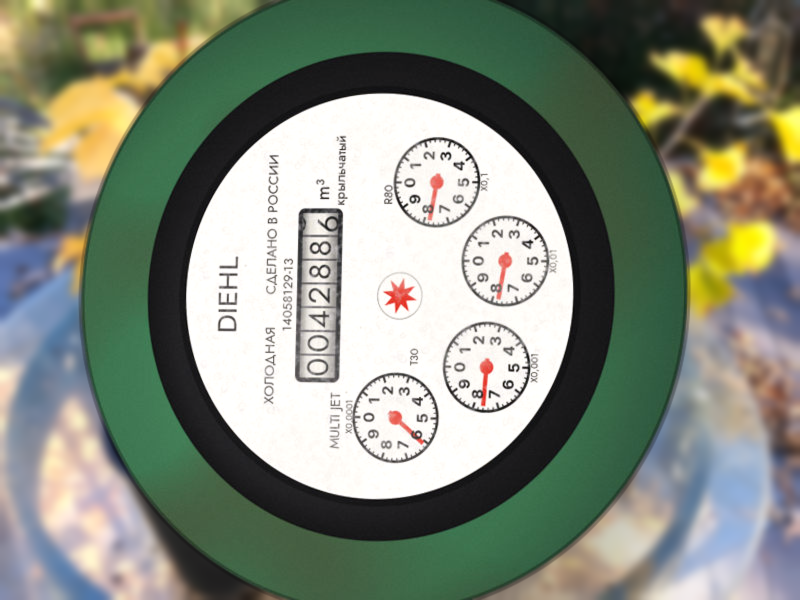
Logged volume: **42885.7776** m³
